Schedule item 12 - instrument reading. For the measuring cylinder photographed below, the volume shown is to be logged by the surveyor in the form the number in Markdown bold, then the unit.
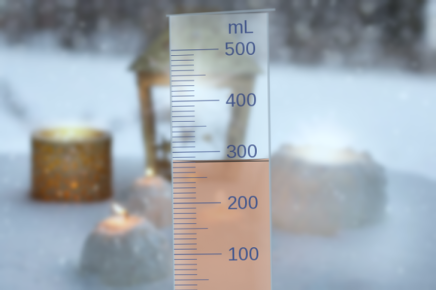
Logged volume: **280** mL
